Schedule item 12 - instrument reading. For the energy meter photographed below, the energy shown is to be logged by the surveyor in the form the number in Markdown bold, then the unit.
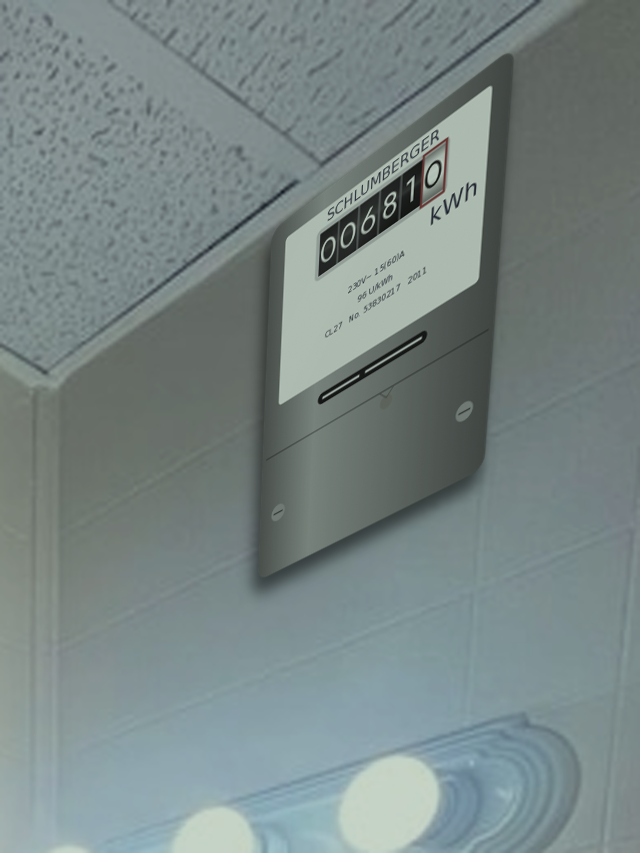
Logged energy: **681.0** kWh
